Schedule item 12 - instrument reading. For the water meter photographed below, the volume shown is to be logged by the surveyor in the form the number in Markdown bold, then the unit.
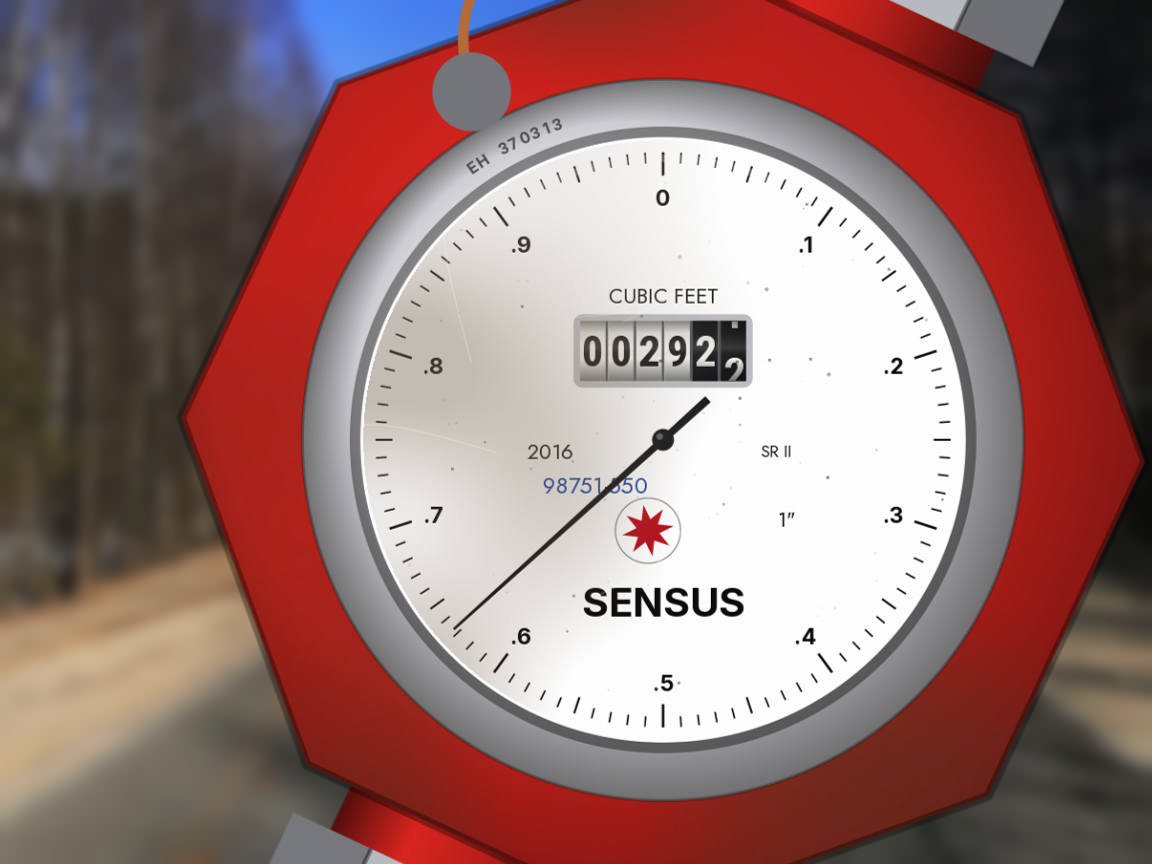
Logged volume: **2921.63** ft³
